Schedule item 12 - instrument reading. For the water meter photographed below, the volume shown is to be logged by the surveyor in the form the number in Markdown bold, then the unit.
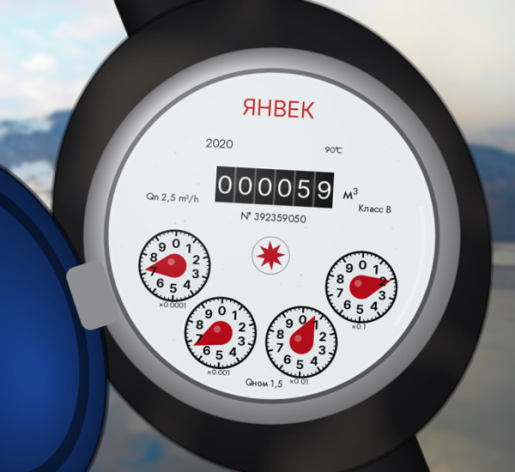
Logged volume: **59.2067** m³
